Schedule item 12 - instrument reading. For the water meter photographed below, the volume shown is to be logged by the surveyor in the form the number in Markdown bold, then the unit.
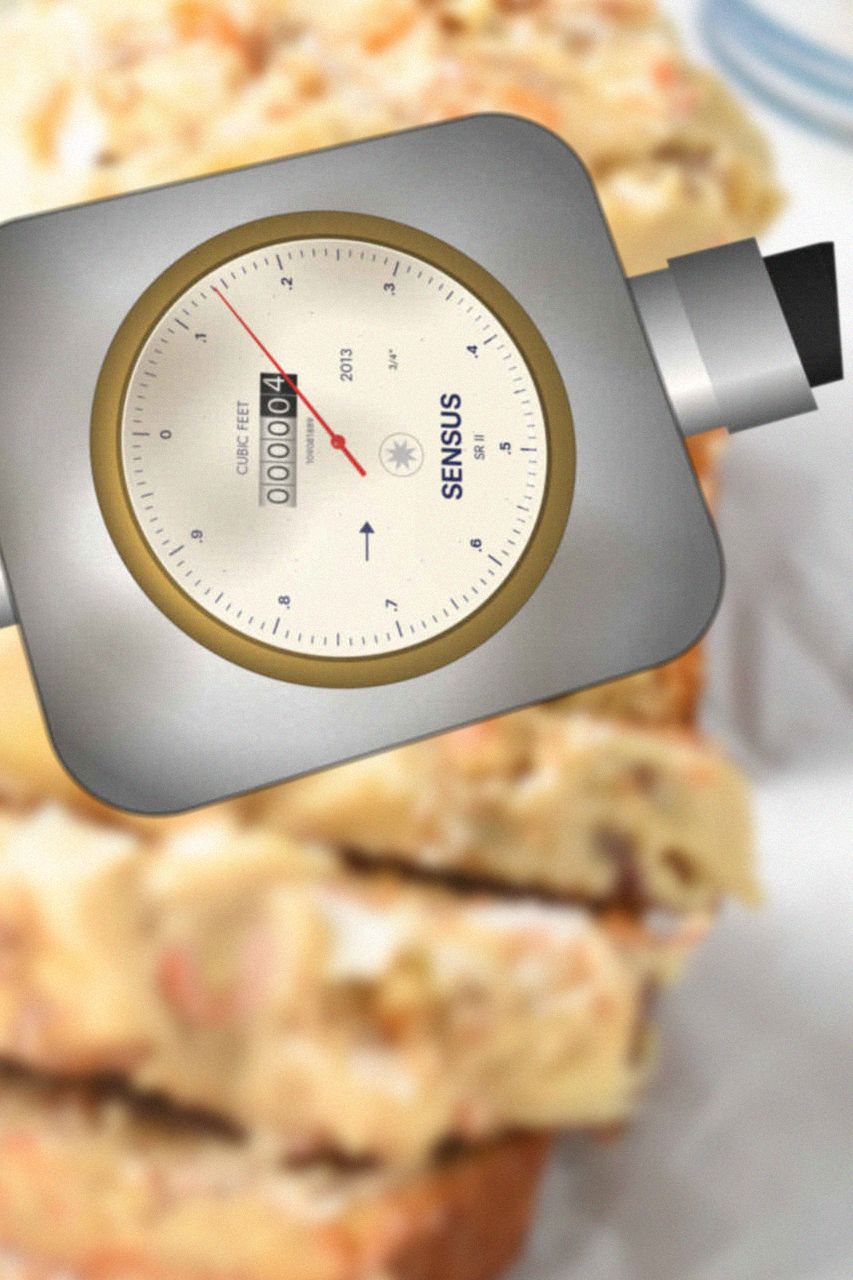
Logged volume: **4.14** ft³
